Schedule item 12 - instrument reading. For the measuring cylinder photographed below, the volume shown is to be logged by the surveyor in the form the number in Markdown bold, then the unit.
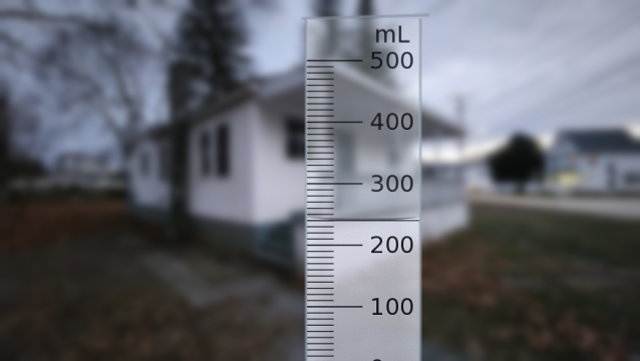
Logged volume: **240** mL
